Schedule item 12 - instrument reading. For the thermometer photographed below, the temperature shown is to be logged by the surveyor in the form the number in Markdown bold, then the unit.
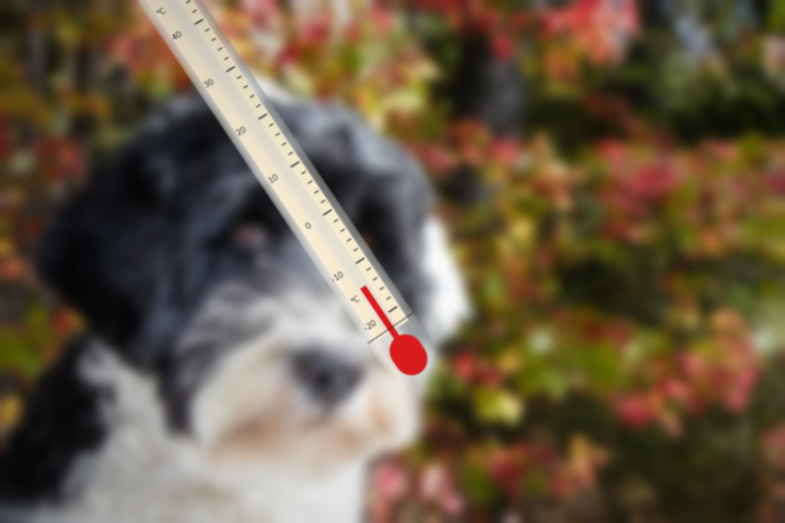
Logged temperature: **-14** °C
